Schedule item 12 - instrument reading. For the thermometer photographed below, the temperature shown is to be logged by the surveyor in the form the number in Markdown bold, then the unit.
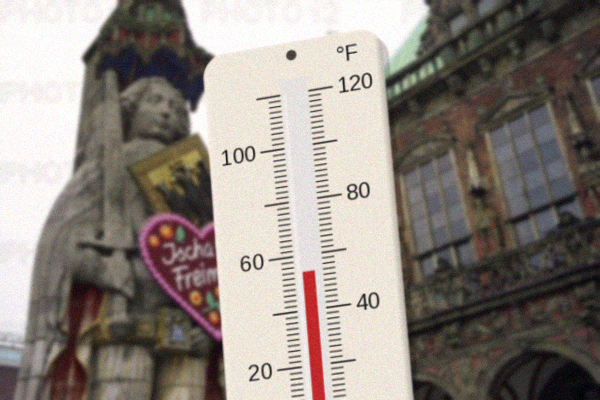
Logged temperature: **54** °F
